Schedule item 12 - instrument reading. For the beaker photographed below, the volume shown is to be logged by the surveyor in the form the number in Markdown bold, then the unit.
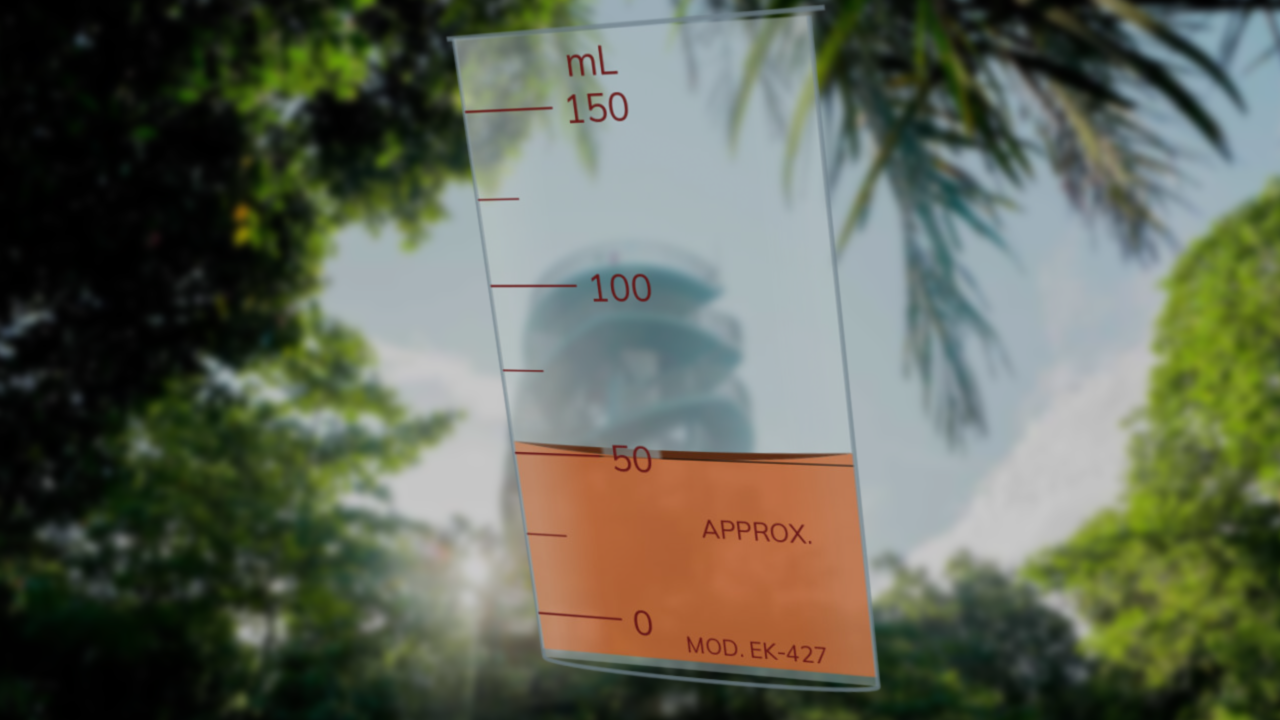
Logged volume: **50** mL
